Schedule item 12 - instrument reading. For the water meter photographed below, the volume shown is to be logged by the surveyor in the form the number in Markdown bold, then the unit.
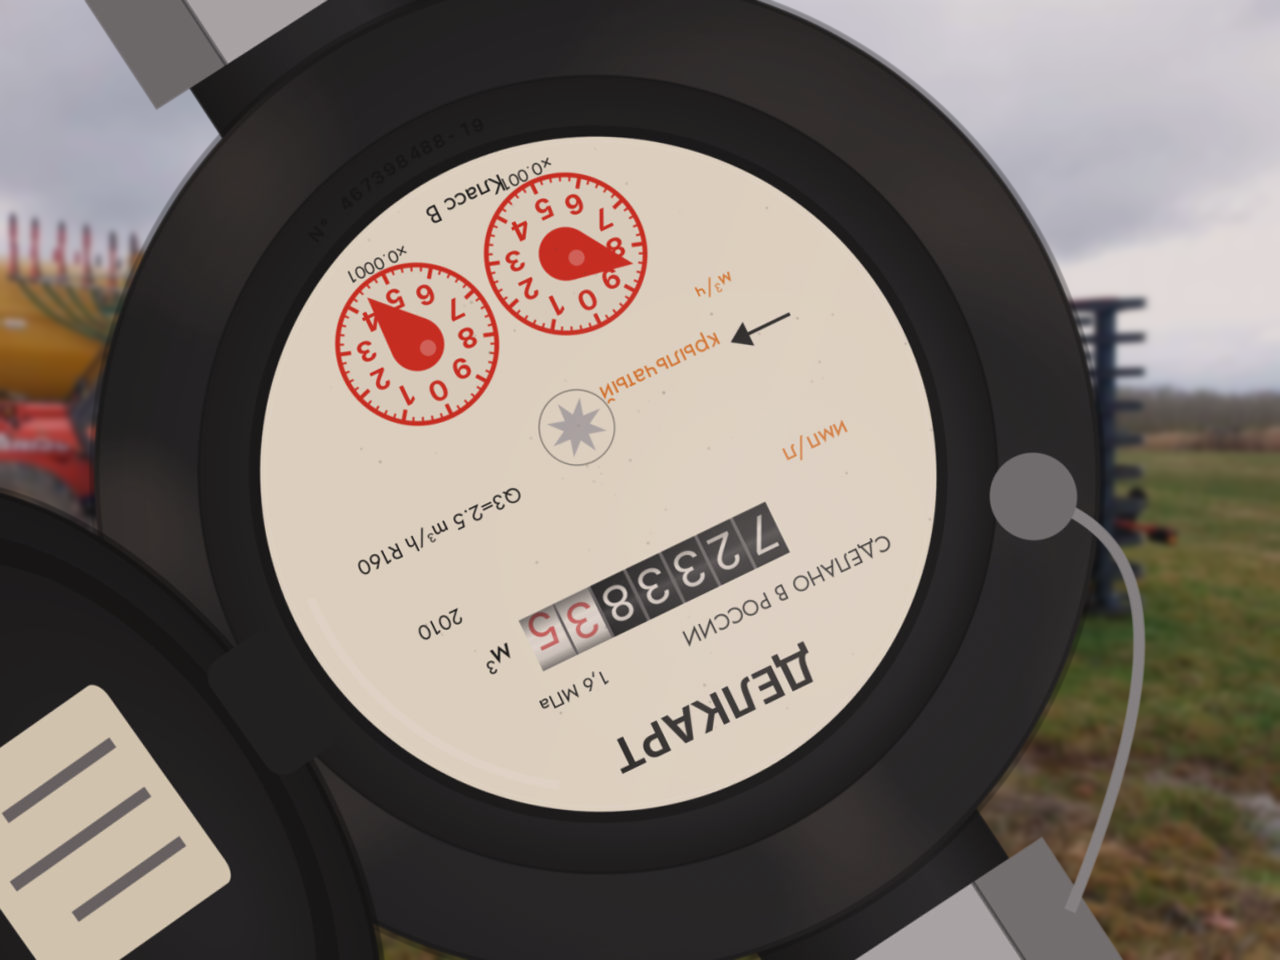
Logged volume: **72338.3484** m³
